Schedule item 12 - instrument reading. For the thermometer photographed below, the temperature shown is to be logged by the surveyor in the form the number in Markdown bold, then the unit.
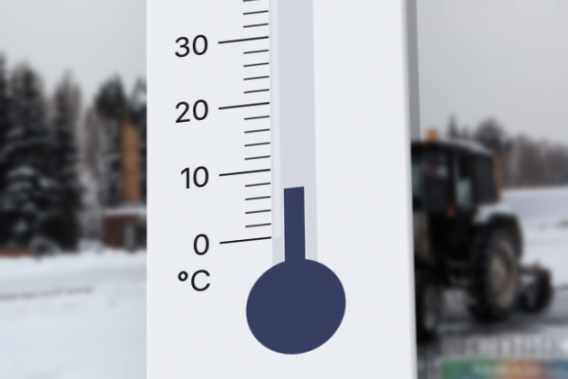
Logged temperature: **7** °C
